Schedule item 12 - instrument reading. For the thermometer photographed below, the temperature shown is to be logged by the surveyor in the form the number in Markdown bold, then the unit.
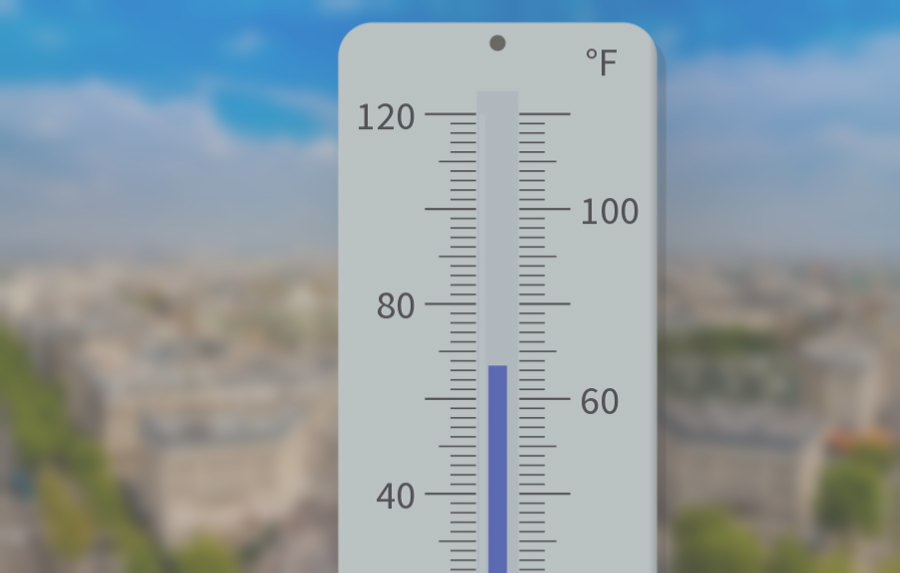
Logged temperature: **67** °F
